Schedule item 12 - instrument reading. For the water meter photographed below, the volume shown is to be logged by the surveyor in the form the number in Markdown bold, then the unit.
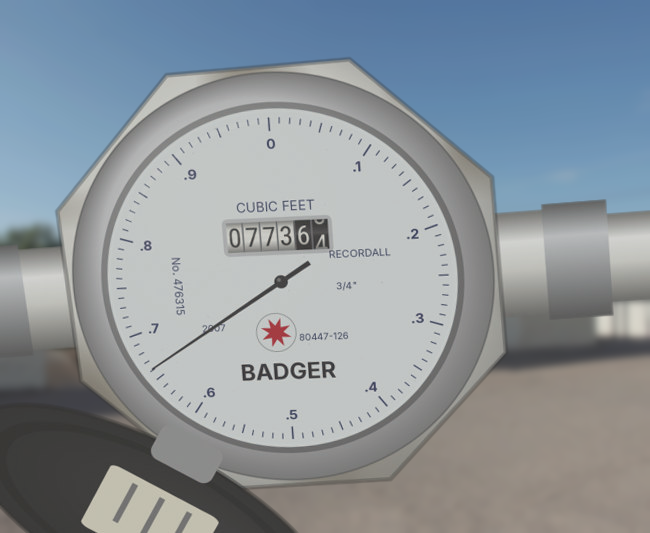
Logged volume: **77363.66** ft³
